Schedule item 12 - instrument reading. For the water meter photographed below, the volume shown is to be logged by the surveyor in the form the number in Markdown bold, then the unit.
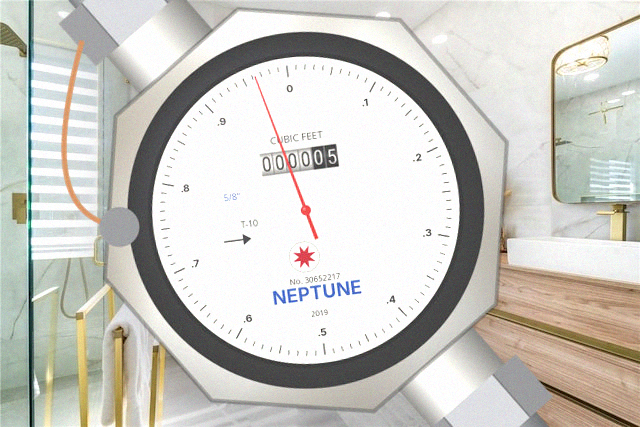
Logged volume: **4.96** ft³
